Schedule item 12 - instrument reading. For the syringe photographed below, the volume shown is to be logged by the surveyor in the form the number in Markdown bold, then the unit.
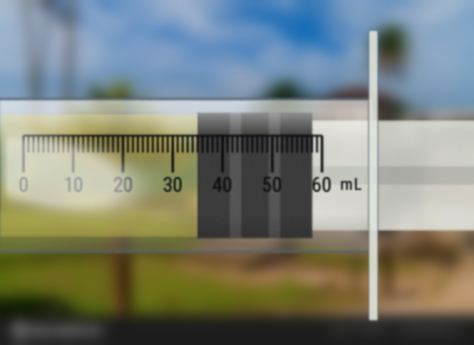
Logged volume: **35** mL
